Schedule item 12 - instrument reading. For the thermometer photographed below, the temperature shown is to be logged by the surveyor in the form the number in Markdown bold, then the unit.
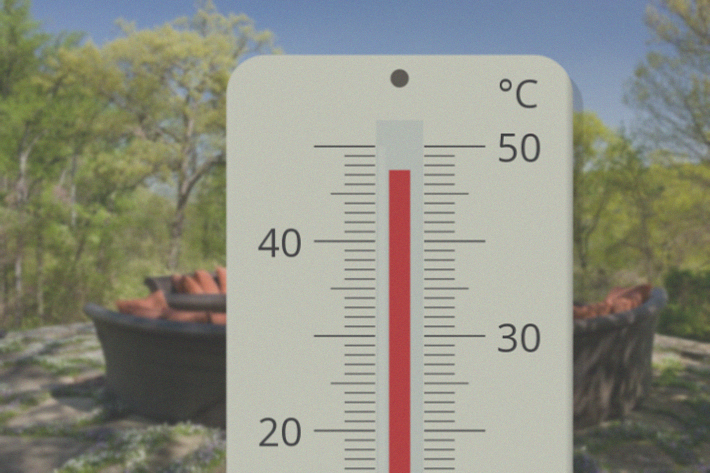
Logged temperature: **47.5** °C
